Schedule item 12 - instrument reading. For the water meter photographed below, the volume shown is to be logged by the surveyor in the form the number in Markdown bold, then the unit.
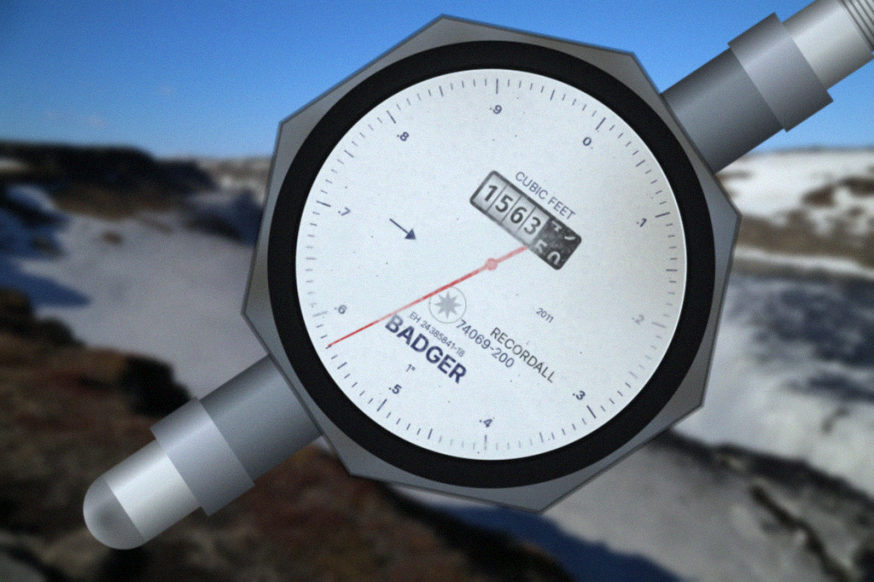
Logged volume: **156349.57** ft³
